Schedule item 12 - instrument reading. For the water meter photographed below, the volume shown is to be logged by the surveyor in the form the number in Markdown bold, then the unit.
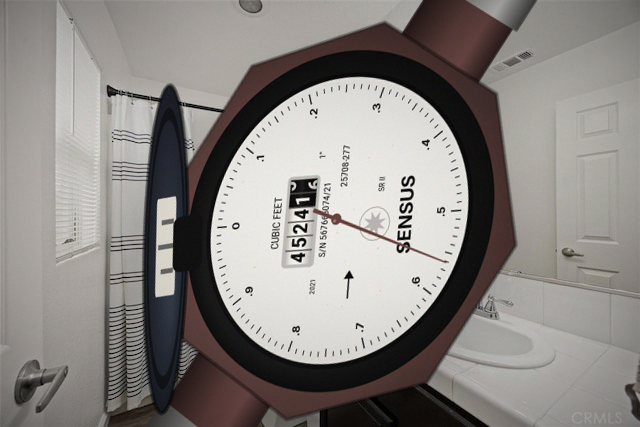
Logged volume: **452415.56** ft³
